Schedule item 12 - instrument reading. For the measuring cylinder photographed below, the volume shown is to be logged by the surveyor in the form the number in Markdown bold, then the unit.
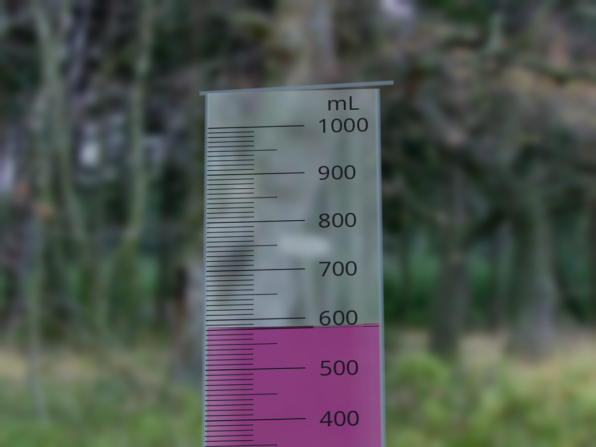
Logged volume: **580** mL
